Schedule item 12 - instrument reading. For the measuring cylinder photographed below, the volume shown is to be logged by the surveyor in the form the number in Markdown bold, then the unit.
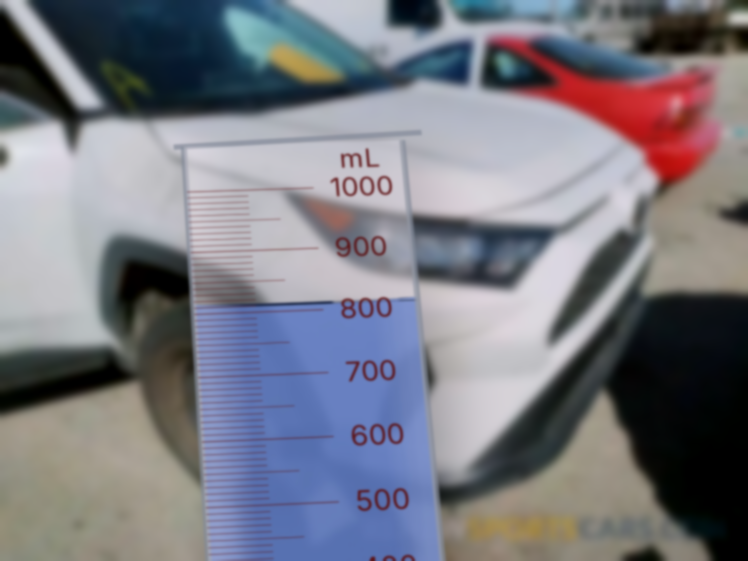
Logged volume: **810** mL
